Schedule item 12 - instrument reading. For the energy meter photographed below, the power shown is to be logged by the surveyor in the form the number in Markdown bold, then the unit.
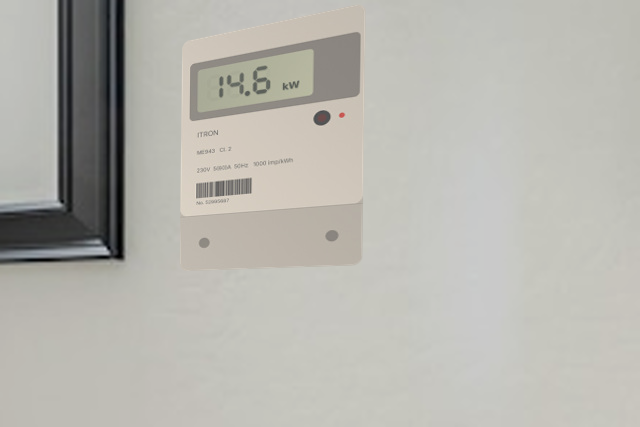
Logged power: **14.6** kW
